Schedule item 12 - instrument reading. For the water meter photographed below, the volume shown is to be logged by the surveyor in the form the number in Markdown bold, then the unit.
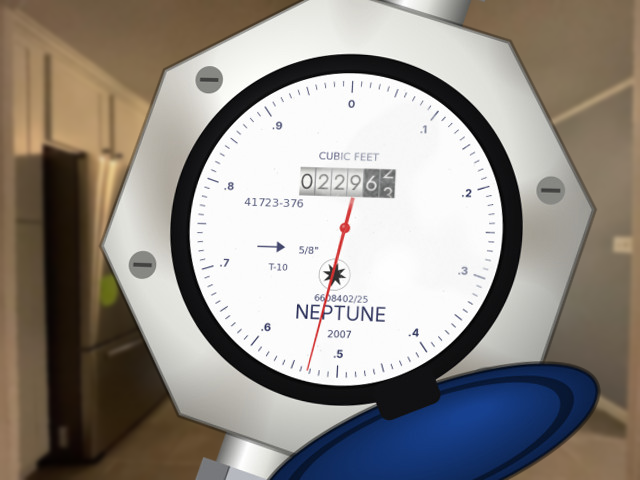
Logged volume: **22962.53** ft³
